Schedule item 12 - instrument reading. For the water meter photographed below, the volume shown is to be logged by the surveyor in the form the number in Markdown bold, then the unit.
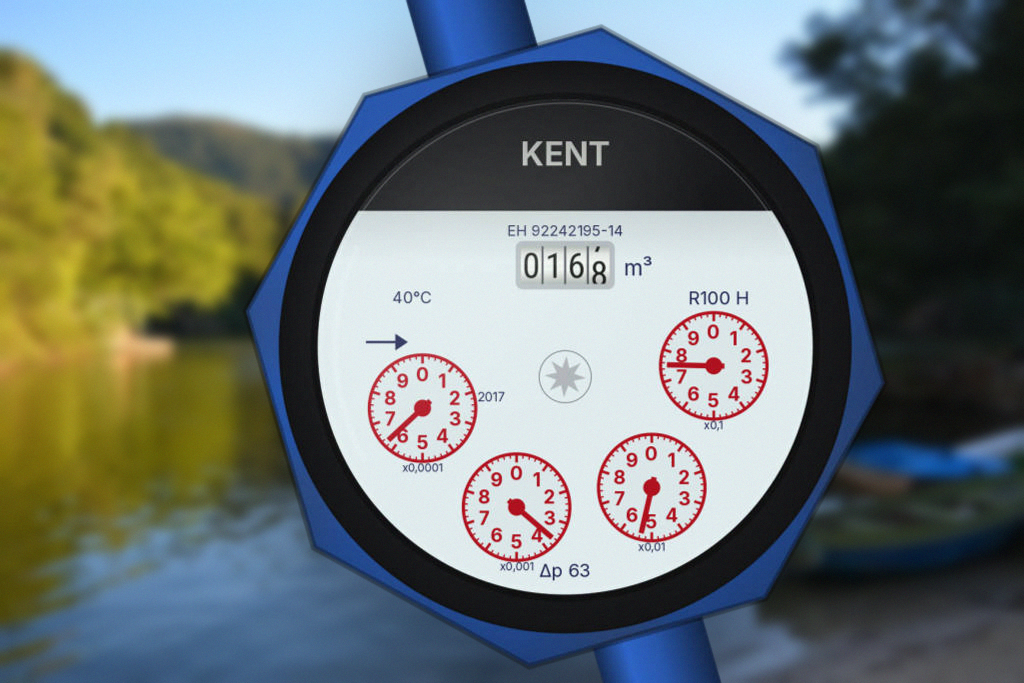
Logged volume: **167.7536** m³
